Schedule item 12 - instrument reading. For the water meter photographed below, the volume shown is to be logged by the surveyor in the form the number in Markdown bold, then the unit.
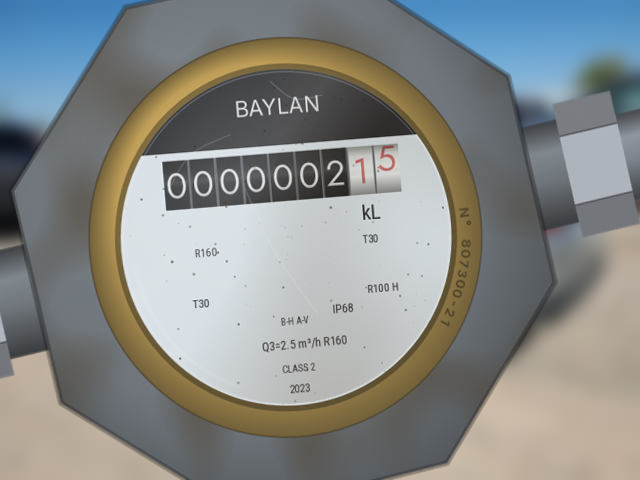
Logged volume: **2.15** kL
